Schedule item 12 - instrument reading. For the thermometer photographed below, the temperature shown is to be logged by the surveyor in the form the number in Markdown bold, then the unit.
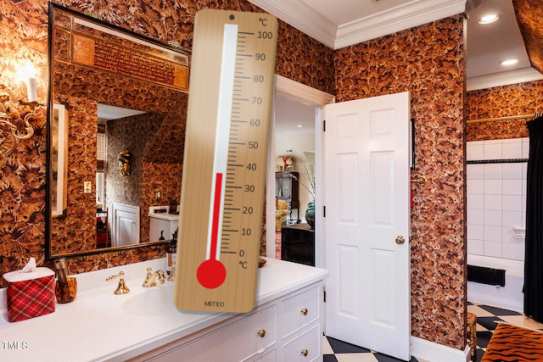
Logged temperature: **36** °C
